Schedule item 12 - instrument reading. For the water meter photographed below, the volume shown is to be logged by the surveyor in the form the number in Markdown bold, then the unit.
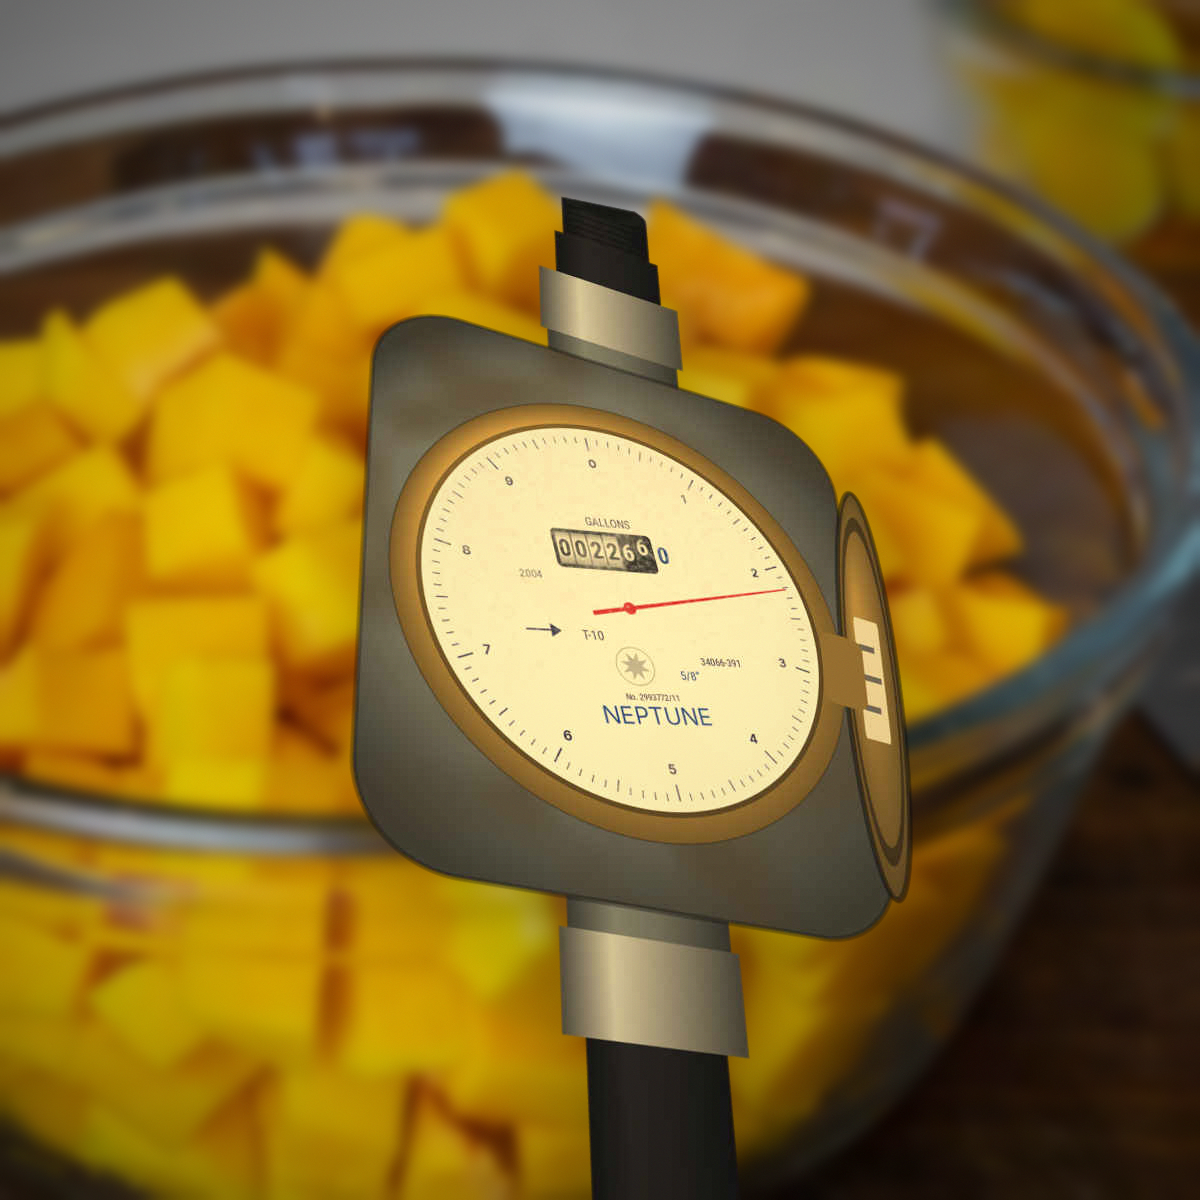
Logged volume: **22662.2** gal
